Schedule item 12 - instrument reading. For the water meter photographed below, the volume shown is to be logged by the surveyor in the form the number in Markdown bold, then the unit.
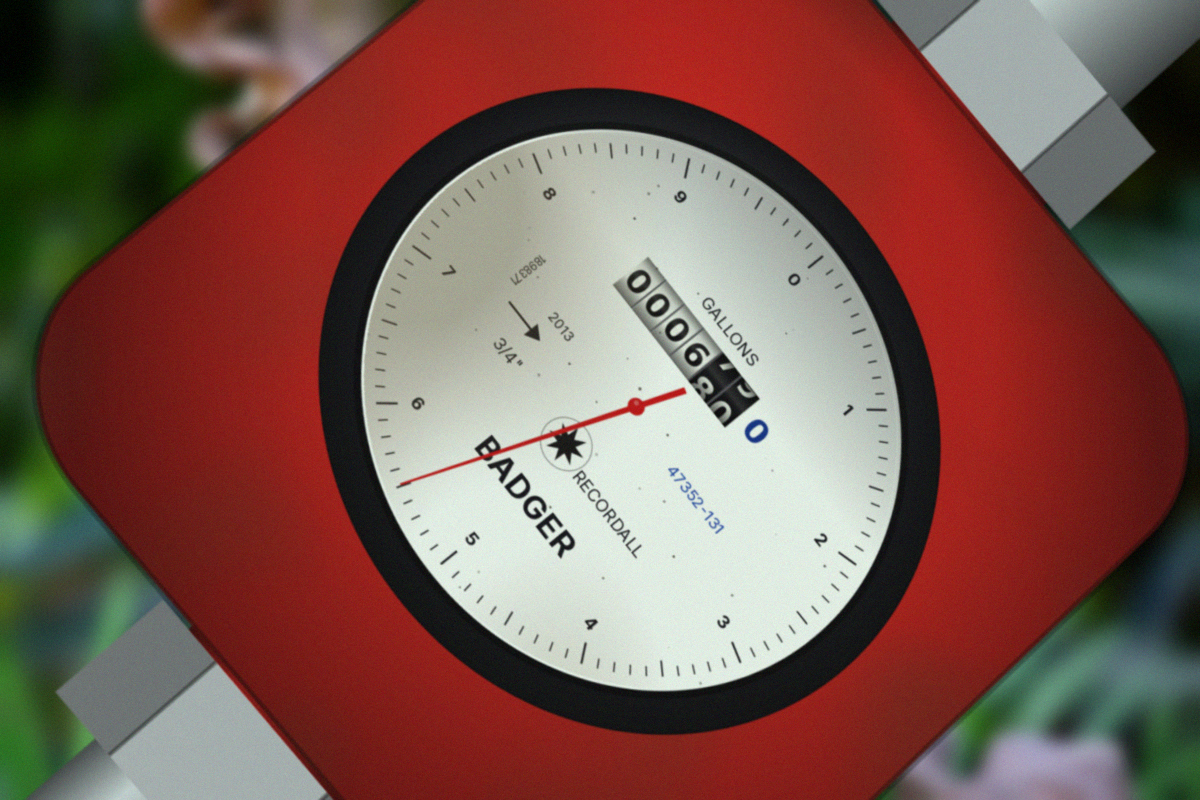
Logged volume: **6795.5** gal
